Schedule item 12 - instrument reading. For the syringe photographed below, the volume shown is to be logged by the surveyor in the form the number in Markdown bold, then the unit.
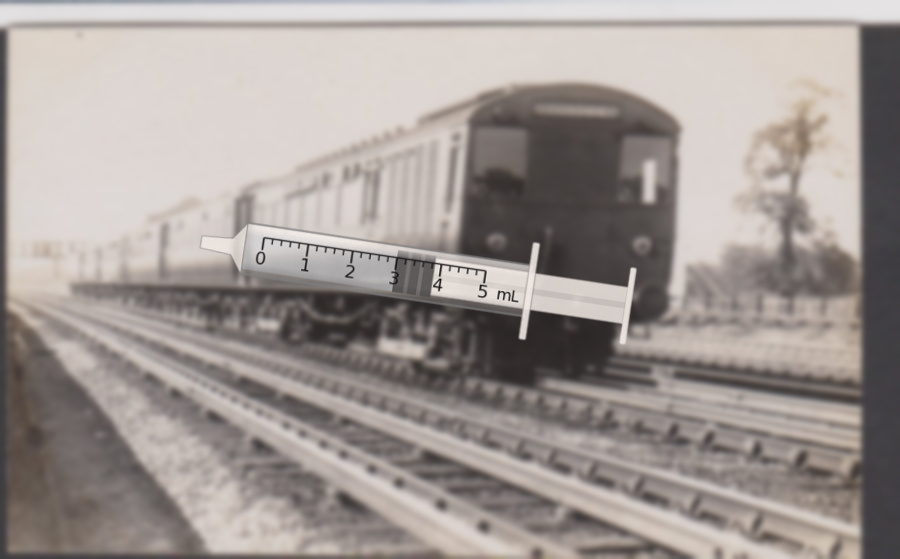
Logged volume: **3** mL
